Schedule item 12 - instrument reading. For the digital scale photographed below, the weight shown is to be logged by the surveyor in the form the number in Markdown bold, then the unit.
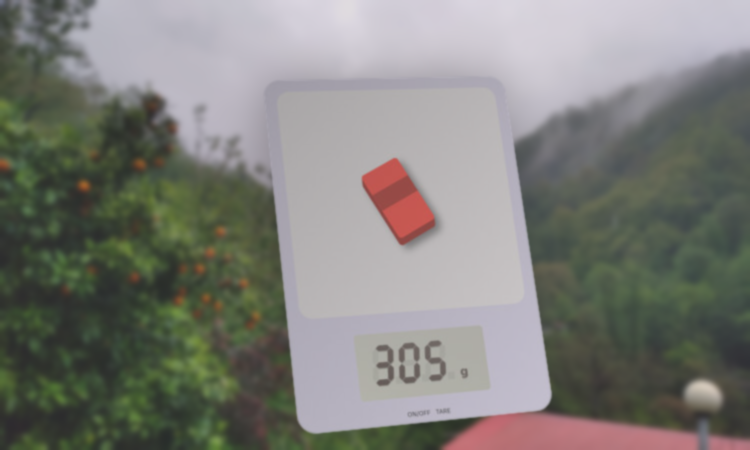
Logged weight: **305** g
